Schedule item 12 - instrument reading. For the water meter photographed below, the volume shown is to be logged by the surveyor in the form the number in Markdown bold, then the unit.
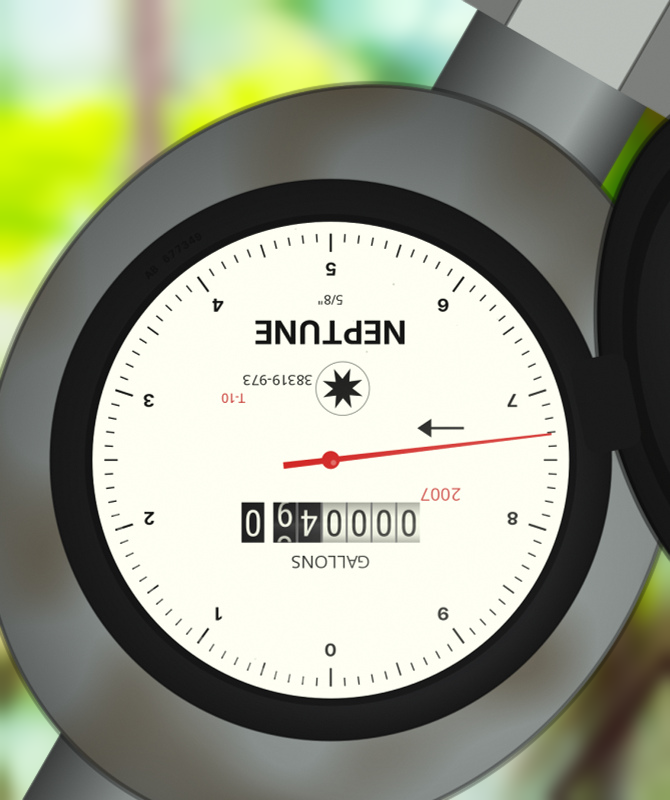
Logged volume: **487.3** gal
